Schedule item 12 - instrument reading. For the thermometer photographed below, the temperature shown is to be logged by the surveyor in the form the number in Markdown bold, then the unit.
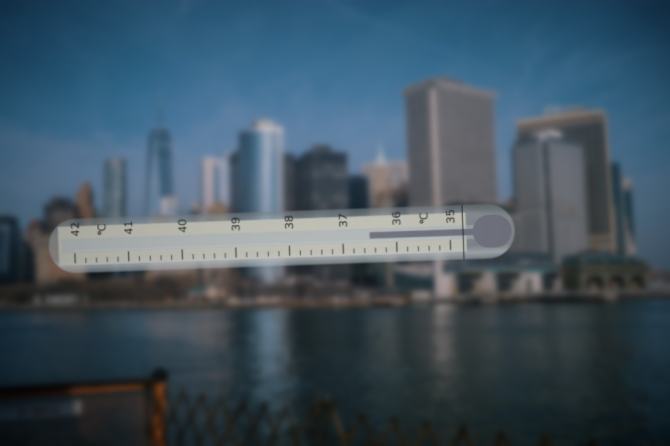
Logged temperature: **36.5** °C
